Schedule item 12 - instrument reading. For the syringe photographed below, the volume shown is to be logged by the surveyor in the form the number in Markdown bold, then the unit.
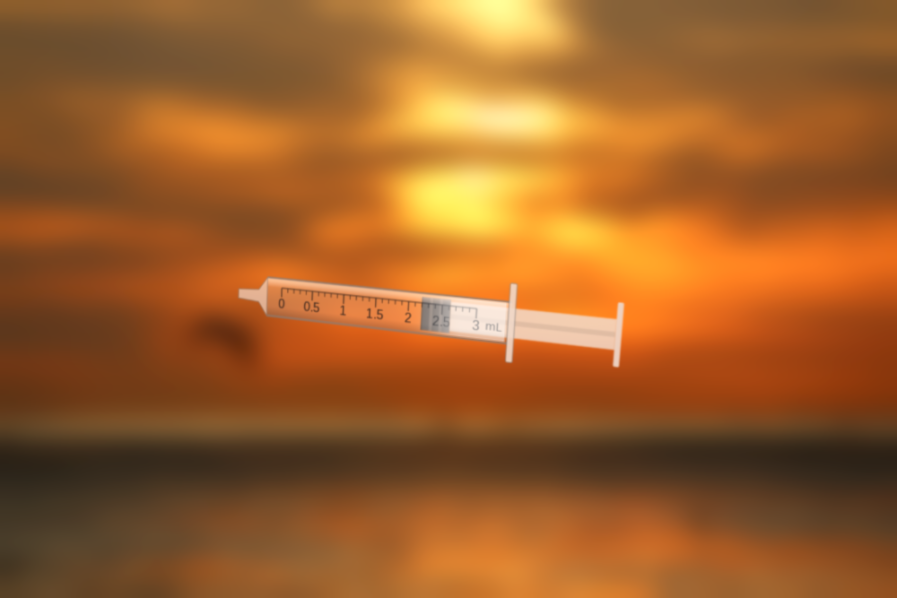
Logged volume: **2.2** mL
